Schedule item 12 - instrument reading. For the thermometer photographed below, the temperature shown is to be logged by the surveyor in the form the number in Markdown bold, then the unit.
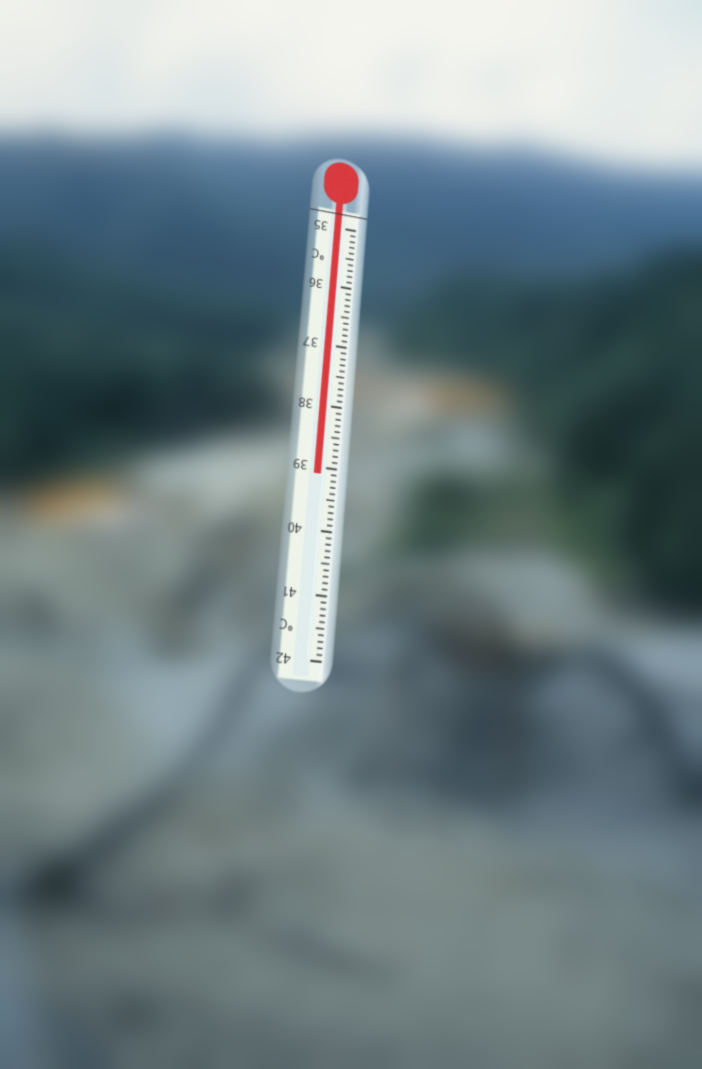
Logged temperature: **39.1** °C
